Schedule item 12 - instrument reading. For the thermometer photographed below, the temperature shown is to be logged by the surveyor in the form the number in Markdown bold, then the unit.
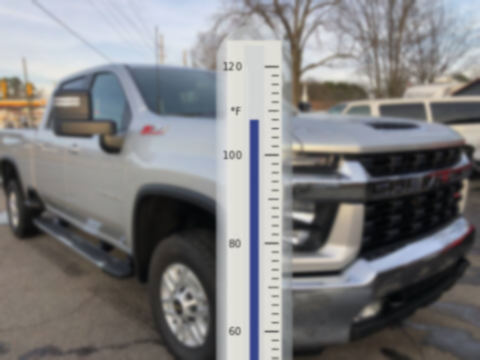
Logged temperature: **108** °F
